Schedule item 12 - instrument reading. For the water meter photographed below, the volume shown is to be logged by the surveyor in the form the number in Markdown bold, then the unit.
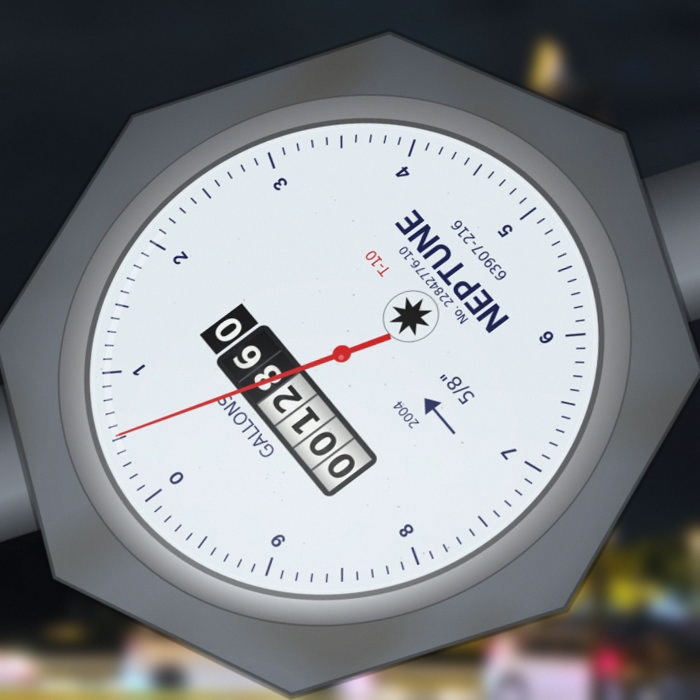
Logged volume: **12860.5** gal
